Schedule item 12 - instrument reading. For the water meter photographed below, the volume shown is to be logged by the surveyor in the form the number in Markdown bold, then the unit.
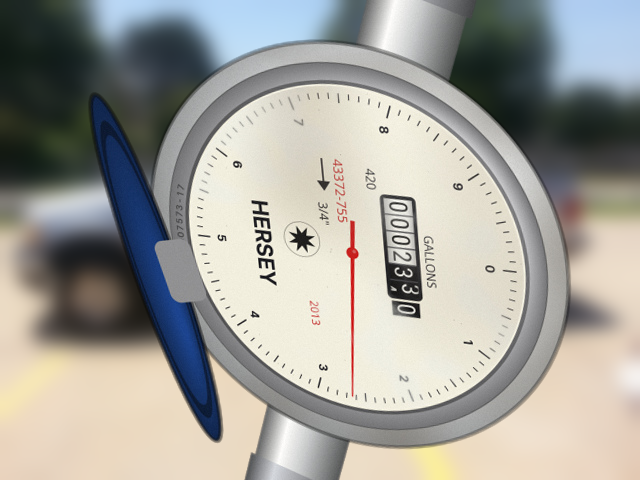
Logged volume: **2332.6** gal
